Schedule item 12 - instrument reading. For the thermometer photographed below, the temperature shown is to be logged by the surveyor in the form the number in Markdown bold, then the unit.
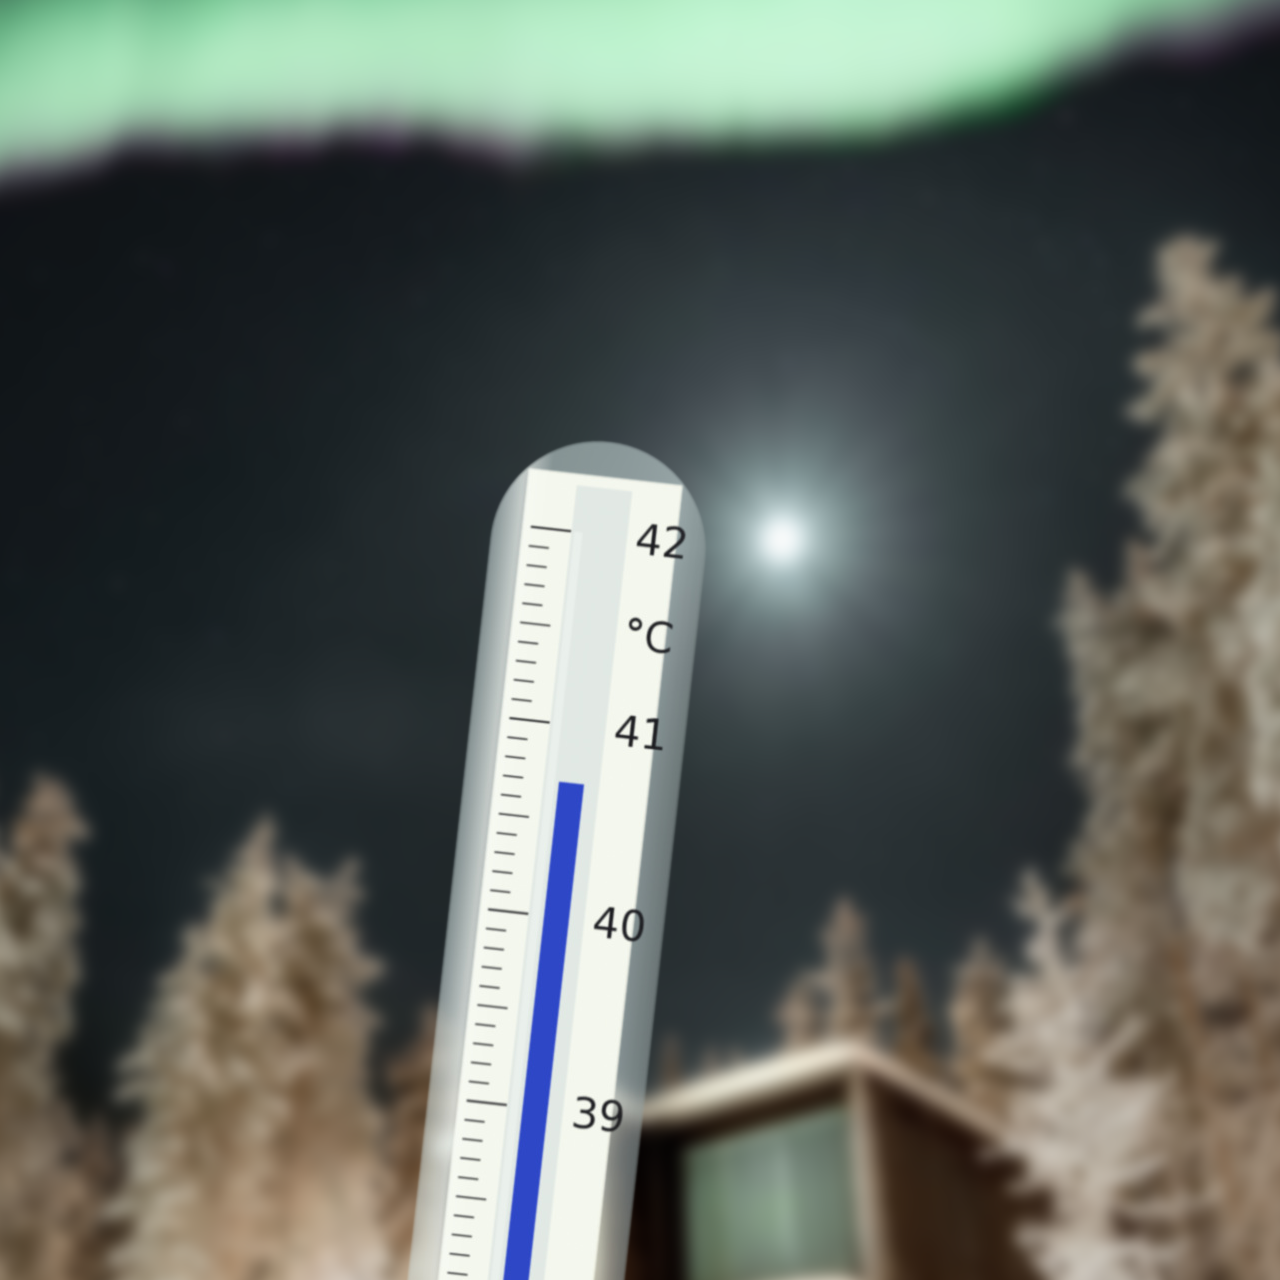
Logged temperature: **40.7** °C
